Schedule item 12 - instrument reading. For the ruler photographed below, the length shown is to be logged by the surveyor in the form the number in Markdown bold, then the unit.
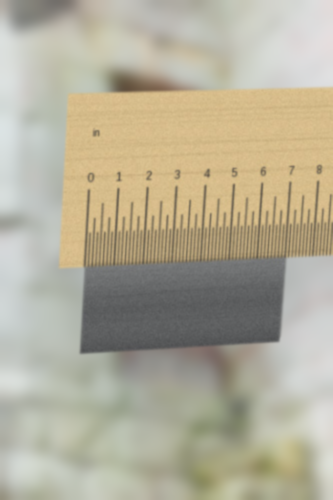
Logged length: **7** in
